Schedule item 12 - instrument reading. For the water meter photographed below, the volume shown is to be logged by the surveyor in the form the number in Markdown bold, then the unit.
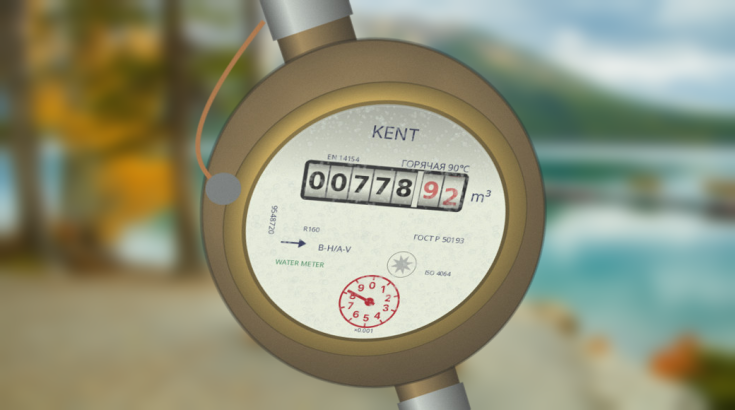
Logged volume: **778.918** m³
